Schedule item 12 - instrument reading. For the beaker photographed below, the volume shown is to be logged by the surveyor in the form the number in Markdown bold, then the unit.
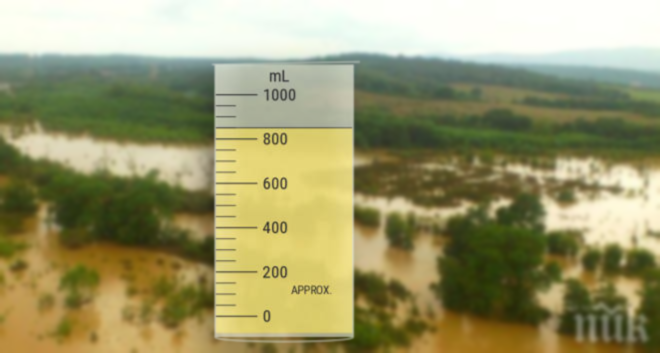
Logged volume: **850** mL
